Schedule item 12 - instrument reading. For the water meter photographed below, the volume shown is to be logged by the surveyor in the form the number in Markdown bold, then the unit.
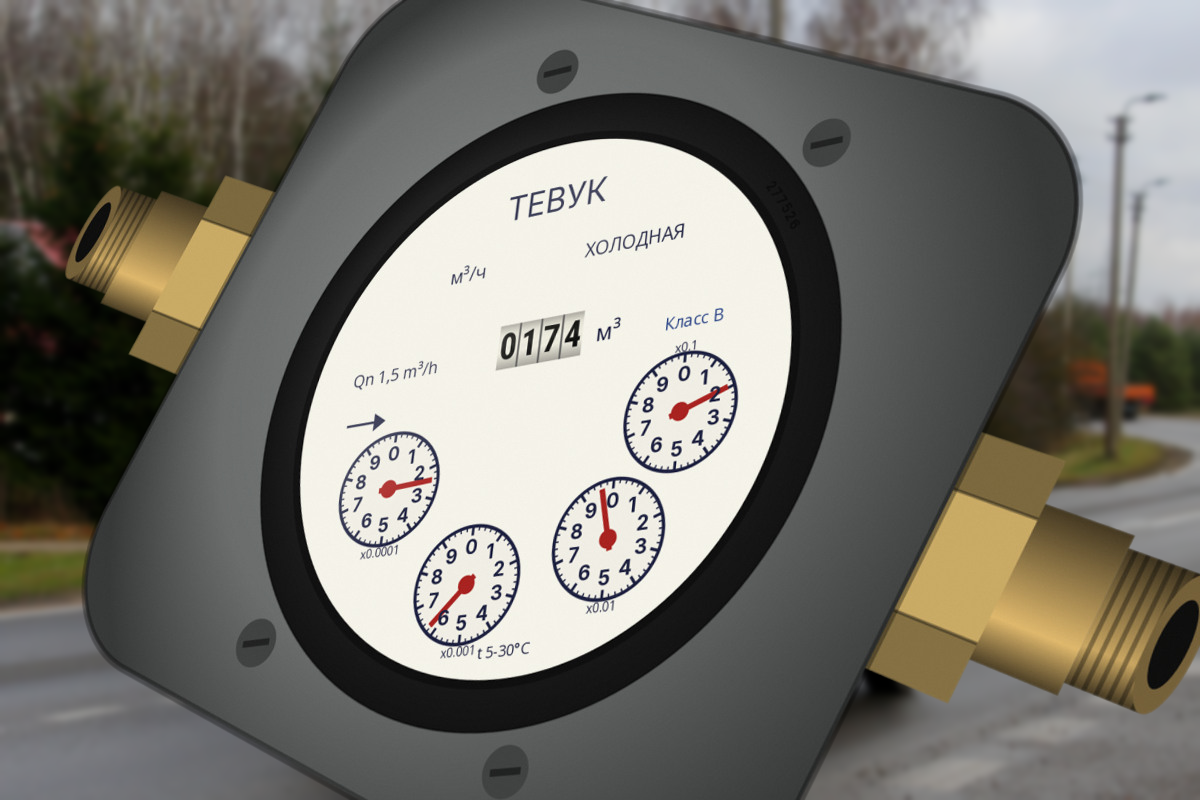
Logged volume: **174.1962** m³
